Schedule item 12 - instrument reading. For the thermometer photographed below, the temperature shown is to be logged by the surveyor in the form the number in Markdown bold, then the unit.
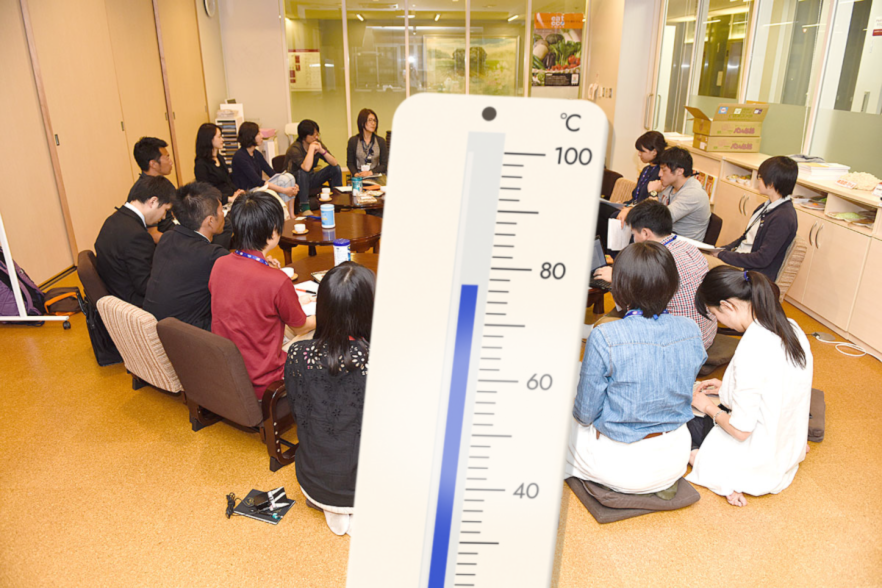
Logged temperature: **77** °C
